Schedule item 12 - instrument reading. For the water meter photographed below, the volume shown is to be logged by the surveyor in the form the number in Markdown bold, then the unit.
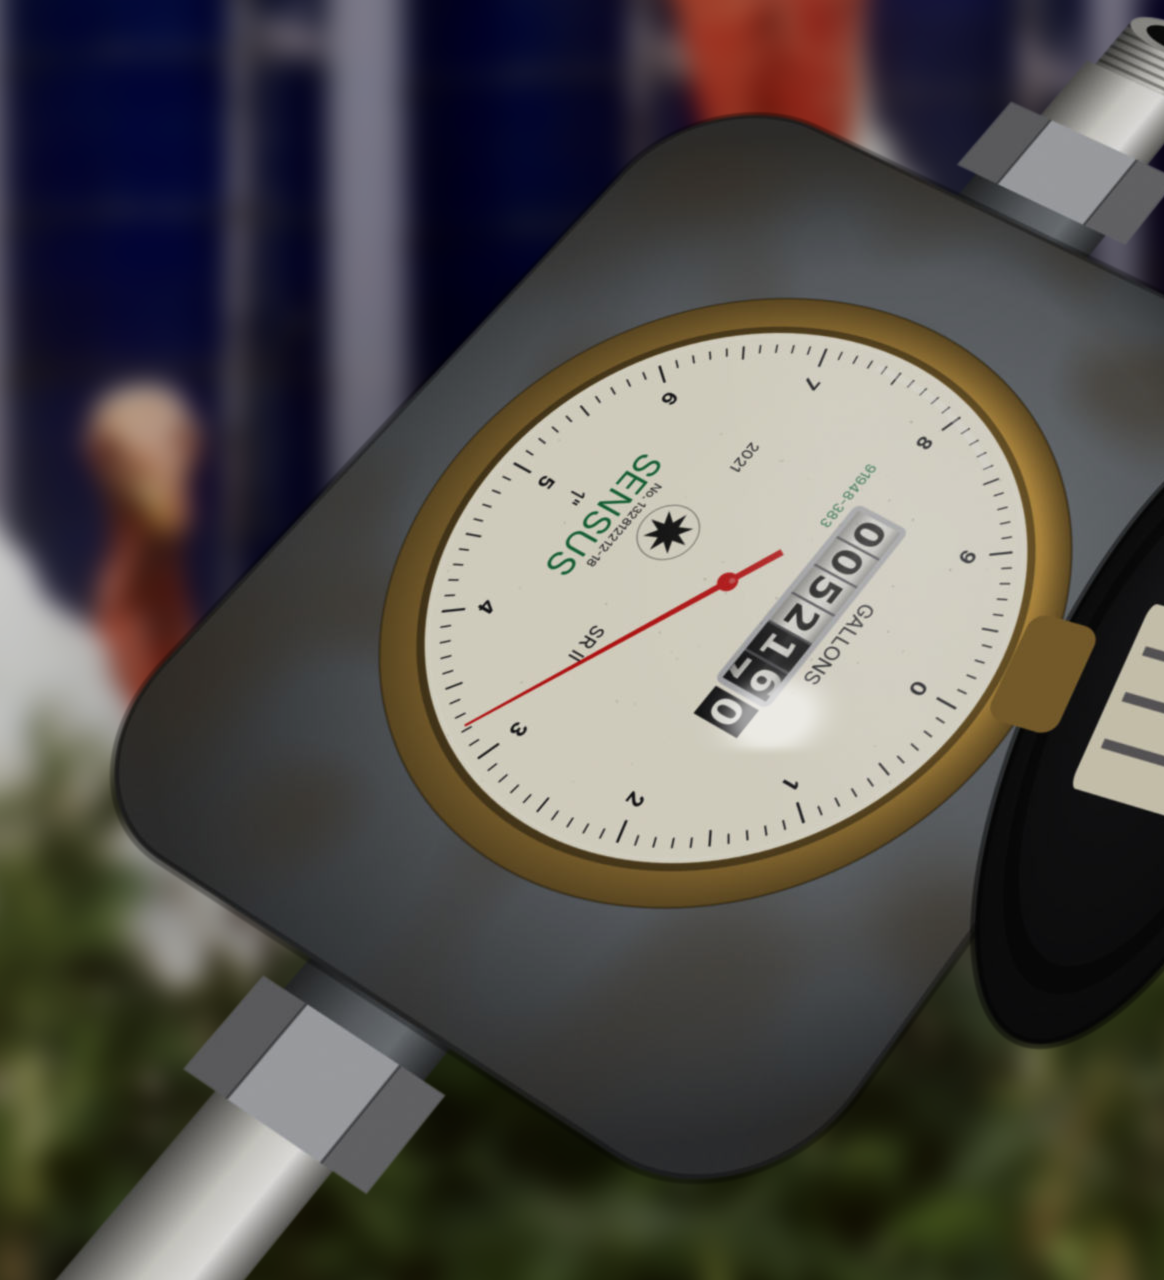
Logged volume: **52163.2** gal
